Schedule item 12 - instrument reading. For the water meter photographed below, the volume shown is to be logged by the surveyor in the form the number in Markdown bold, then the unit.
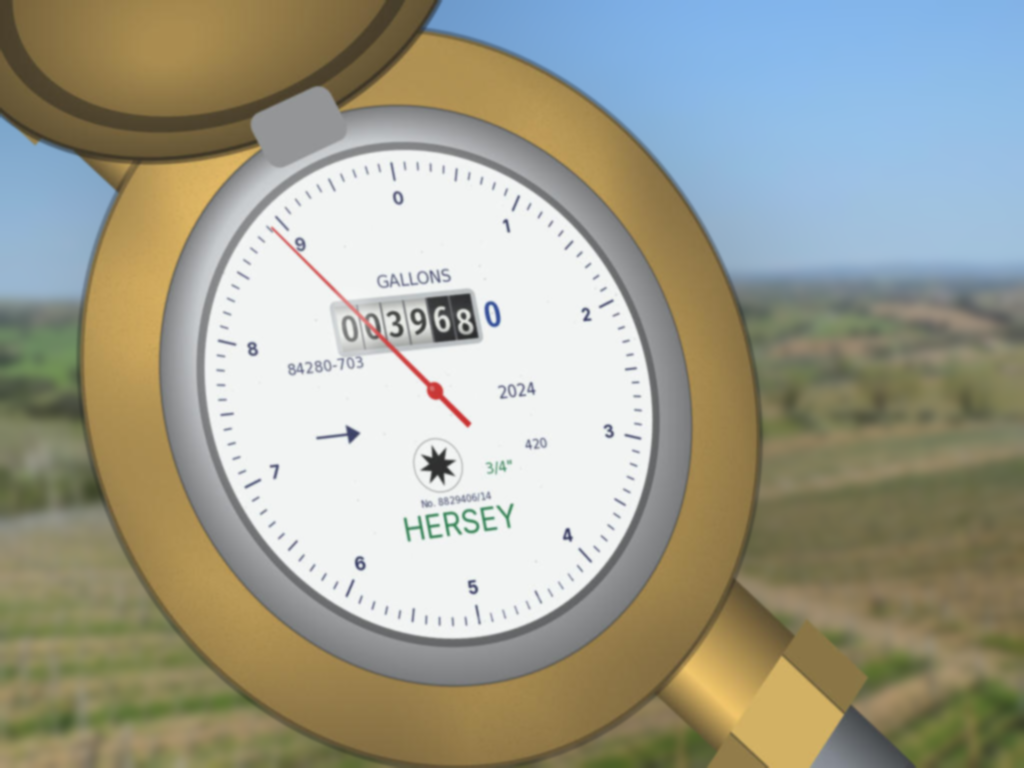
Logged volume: **39678.9** gal
